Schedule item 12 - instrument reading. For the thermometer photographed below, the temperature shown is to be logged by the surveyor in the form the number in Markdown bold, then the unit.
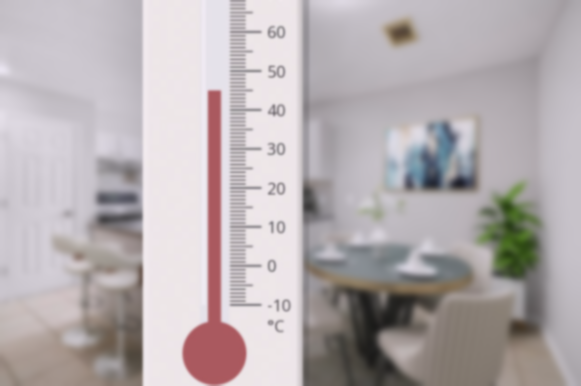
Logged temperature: **45** °C
